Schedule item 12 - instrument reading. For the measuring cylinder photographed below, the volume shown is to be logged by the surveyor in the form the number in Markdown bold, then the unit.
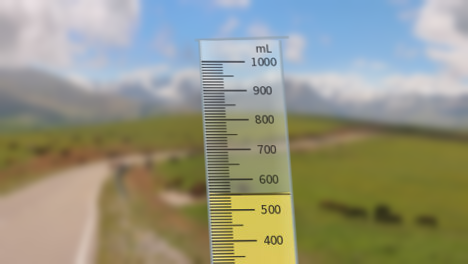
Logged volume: **550** mL
